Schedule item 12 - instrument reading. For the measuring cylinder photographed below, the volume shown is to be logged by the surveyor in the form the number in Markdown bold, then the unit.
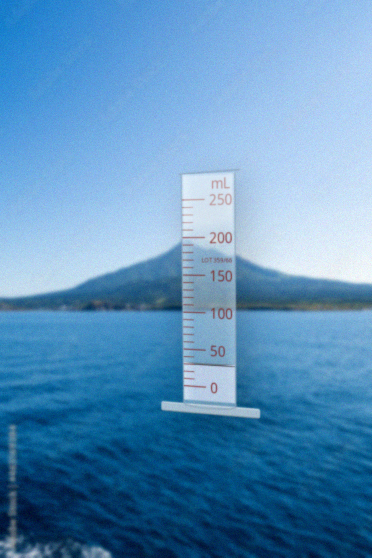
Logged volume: **30** mL
